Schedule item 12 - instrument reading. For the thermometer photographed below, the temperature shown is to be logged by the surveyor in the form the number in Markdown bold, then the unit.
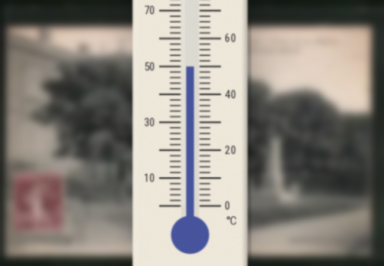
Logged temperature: **50** °C
